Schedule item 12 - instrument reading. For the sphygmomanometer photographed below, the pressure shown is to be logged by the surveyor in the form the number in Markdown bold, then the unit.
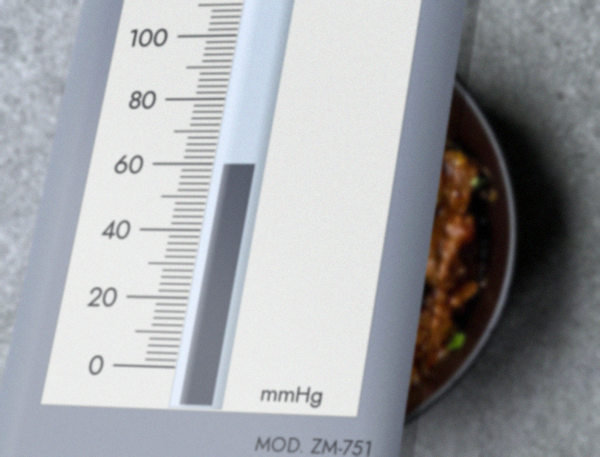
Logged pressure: **60** mmHg
